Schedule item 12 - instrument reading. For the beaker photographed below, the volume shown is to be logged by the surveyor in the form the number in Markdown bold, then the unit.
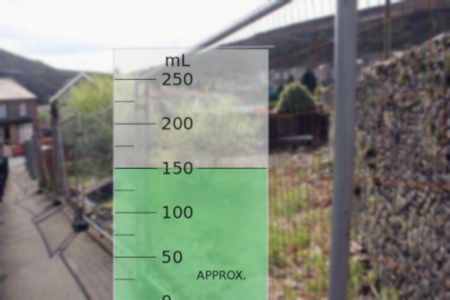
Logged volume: **150** mL
